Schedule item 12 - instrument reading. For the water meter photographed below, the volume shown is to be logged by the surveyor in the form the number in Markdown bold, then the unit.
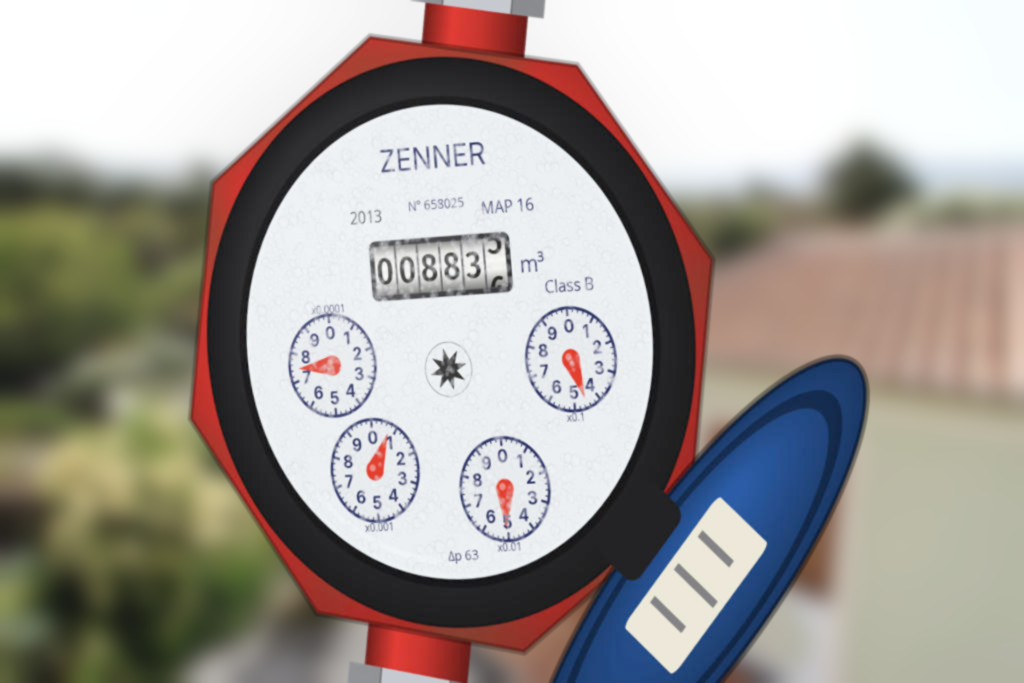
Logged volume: **8835.4507** m³
